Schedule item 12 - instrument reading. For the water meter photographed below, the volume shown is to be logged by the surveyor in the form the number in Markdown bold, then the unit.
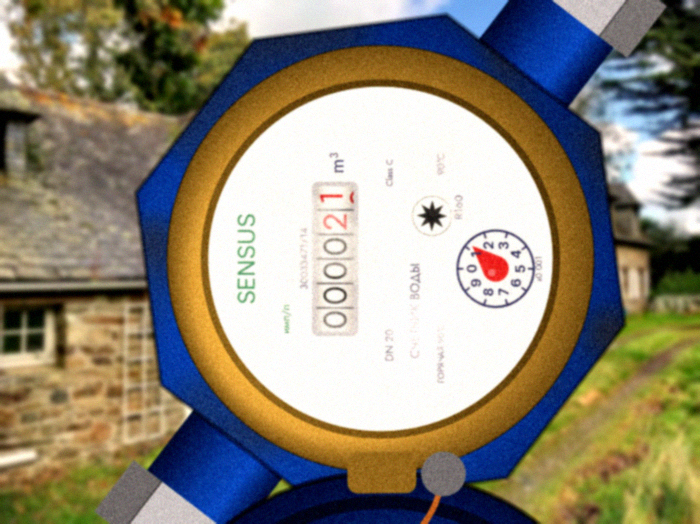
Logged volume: **0.211** m³
